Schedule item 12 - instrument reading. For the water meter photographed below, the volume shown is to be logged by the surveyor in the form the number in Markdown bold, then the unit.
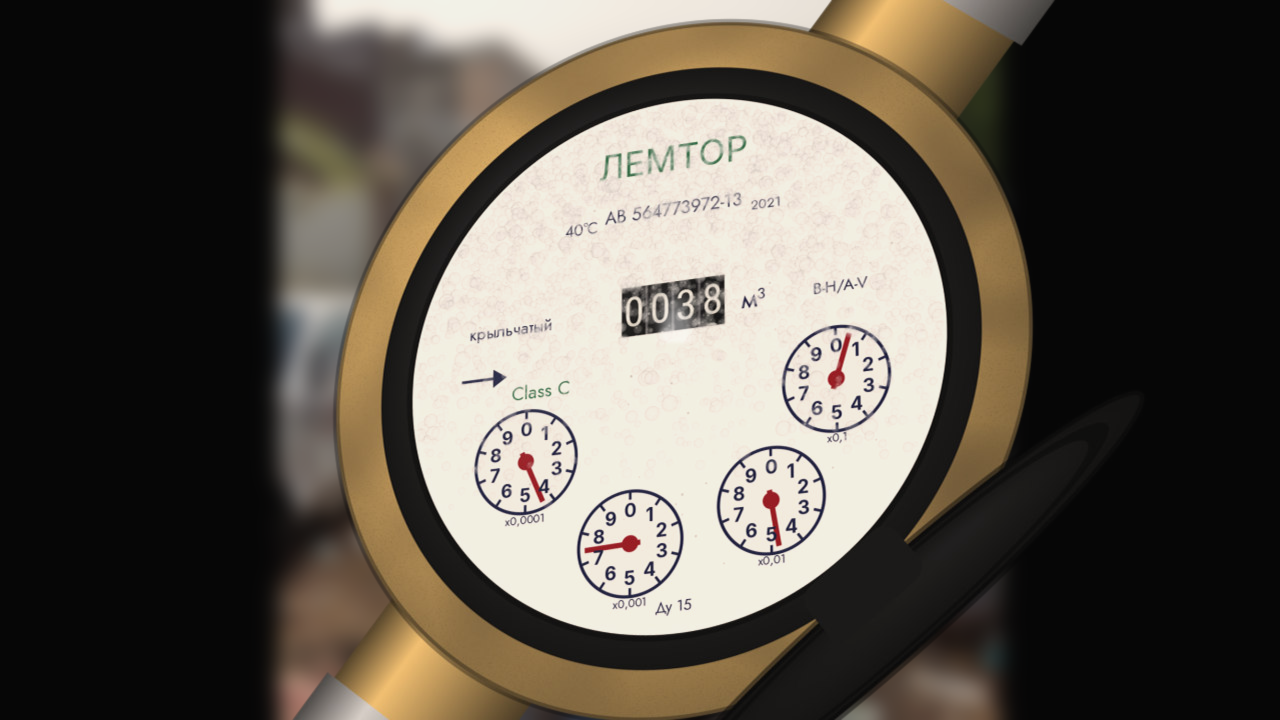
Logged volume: **38.0474** m³
